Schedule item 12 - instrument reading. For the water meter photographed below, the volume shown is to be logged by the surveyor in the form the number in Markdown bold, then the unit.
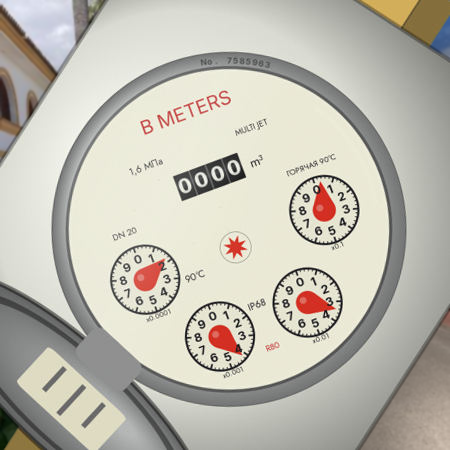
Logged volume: **0.0341** m³
